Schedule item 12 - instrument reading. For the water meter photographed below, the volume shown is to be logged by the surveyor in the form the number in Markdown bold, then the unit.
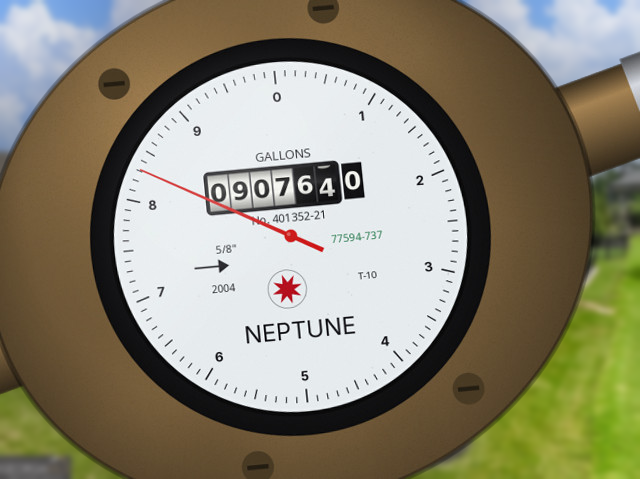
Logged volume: **907638.3** gal
